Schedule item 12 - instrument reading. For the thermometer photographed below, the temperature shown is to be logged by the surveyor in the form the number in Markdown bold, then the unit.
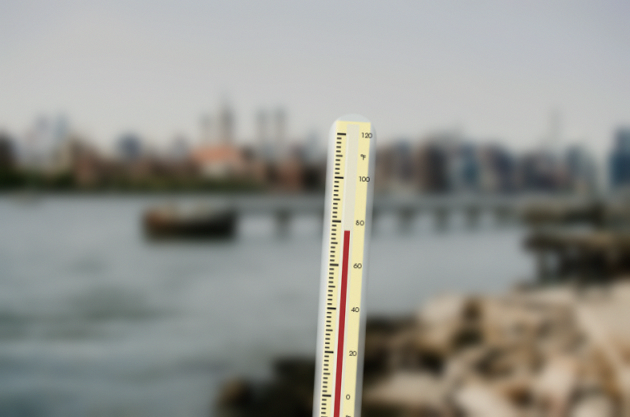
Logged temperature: **76** °F
